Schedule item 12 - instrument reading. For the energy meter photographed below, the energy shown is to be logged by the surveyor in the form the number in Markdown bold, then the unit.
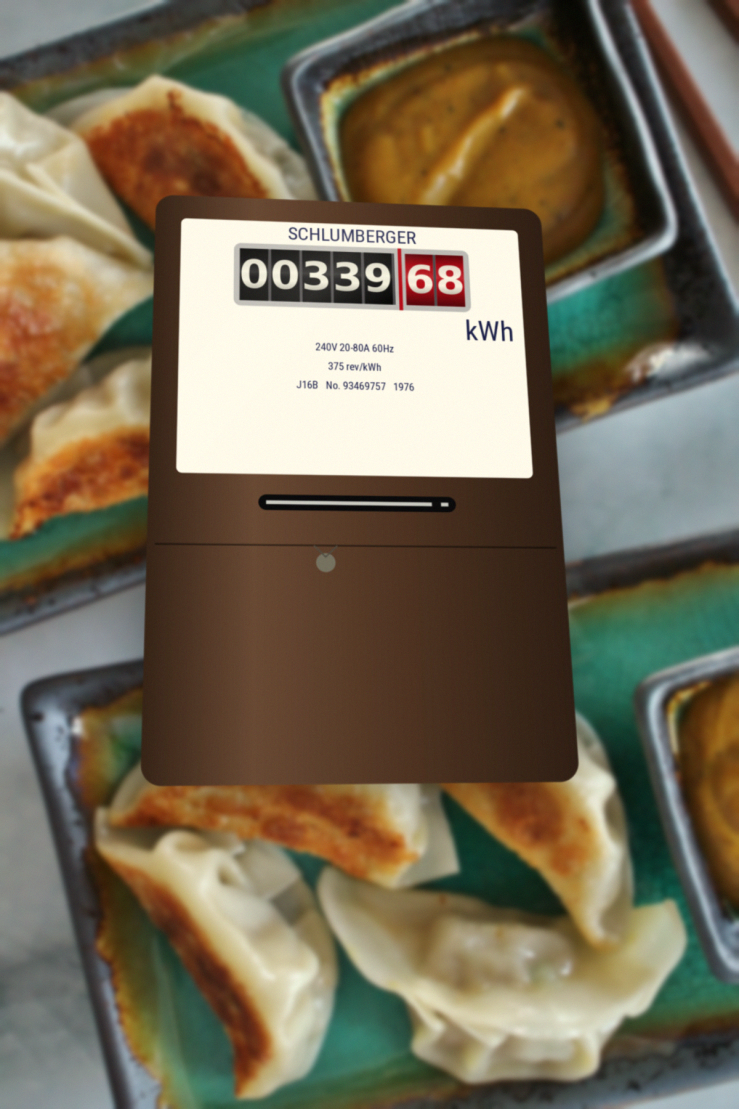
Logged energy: **339.68** kWh
